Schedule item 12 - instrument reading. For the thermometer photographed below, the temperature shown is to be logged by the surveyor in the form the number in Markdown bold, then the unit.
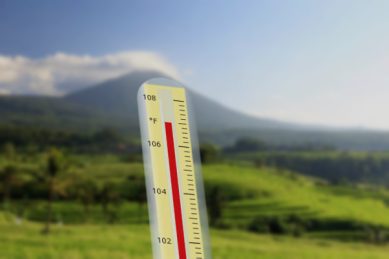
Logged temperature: **107** °F
